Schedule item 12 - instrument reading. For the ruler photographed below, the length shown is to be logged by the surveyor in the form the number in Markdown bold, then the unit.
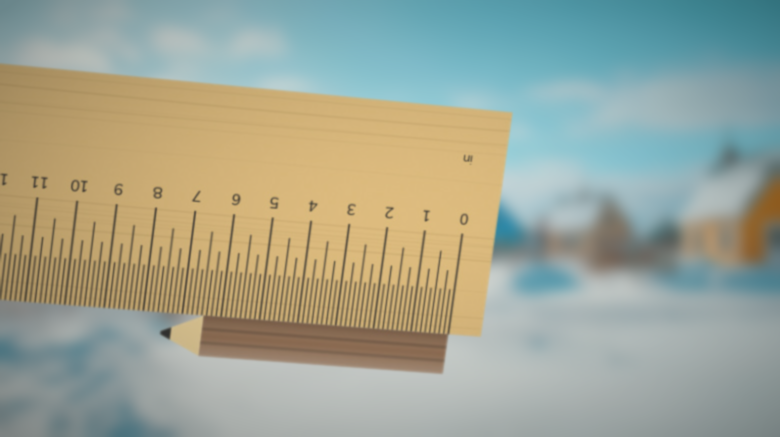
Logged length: **7.5** in
